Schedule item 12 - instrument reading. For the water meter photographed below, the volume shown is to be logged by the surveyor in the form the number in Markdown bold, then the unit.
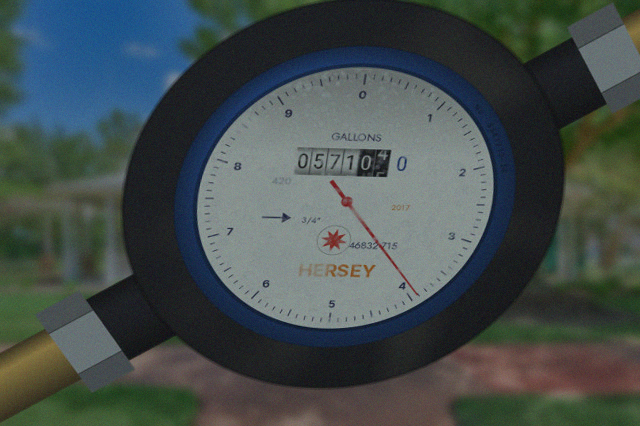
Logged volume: **571043.9** gal
